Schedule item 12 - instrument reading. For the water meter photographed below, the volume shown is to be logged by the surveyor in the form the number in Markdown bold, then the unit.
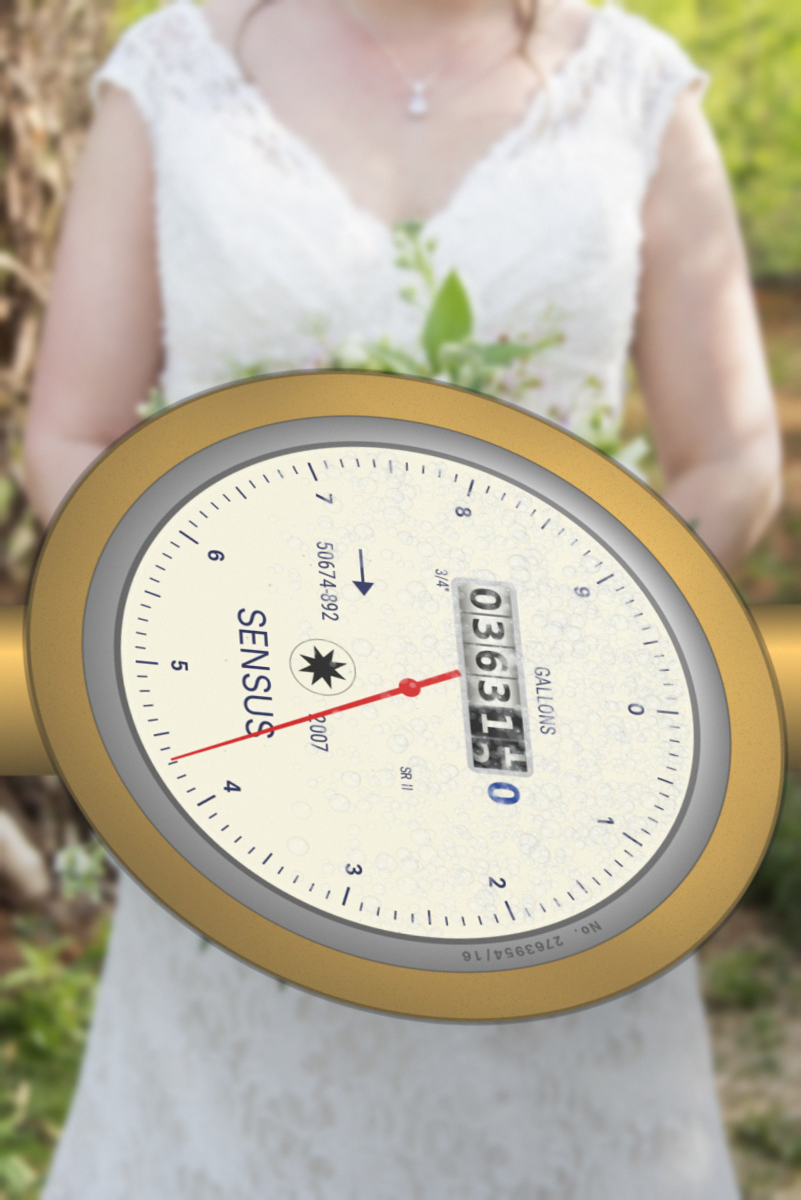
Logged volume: **363114.3** gal
